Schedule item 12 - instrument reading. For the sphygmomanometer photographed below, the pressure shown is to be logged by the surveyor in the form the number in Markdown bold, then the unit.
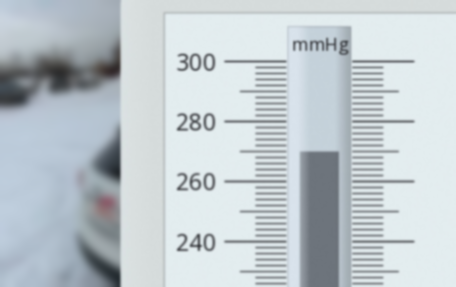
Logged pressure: **270** mmHg
